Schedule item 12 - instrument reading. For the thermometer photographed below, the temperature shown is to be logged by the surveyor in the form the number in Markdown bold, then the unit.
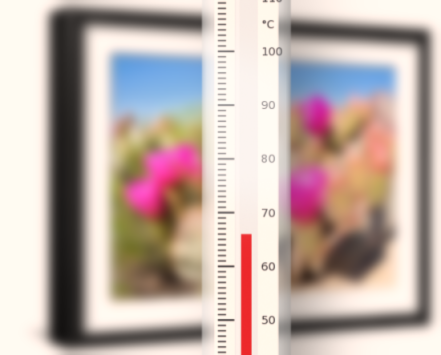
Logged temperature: **66** °C
